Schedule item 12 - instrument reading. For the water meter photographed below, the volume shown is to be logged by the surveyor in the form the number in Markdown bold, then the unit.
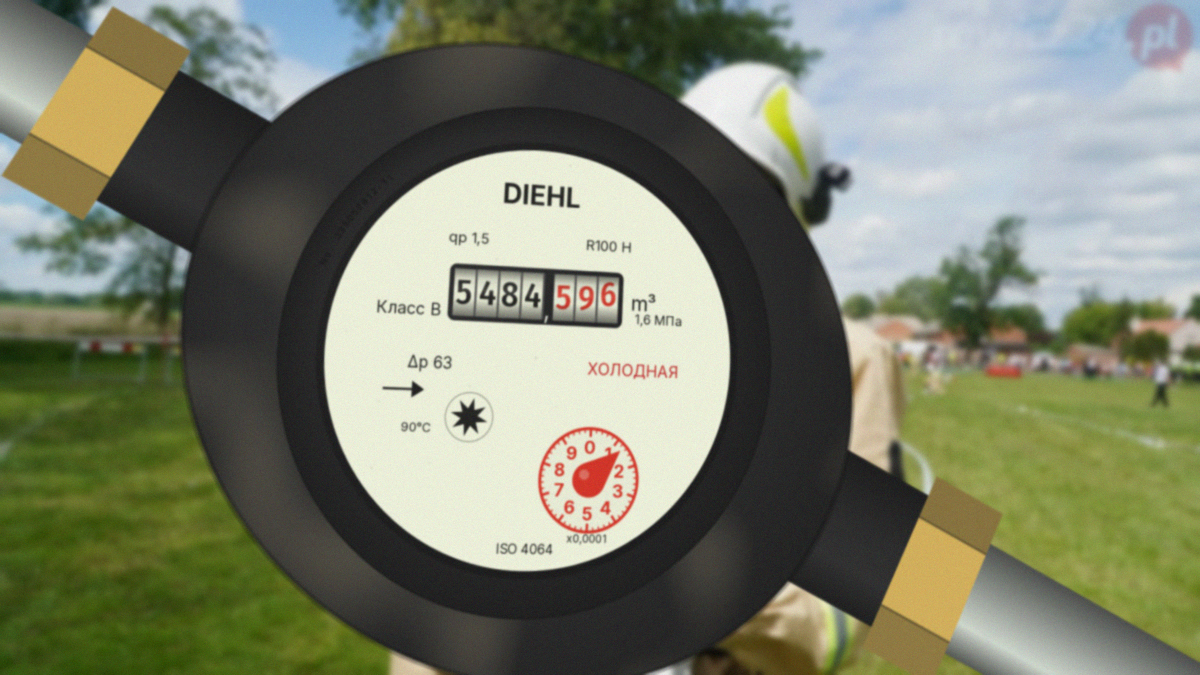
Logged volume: **5484.5961** m³
